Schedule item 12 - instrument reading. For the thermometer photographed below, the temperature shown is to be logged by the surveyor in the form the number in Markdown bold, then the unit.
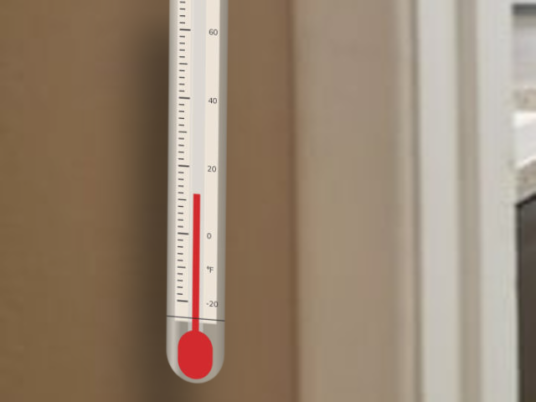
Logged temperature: **12** °F
